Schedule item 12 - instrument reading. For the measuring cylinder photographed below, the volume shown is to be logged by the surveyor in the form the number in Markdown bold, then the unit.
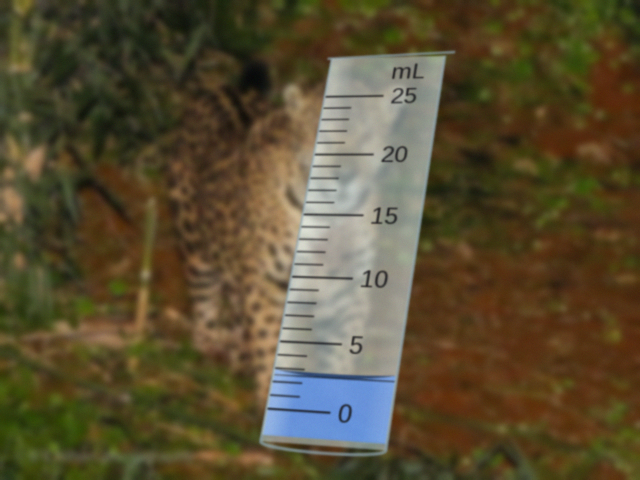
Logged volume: **2.5** mL
